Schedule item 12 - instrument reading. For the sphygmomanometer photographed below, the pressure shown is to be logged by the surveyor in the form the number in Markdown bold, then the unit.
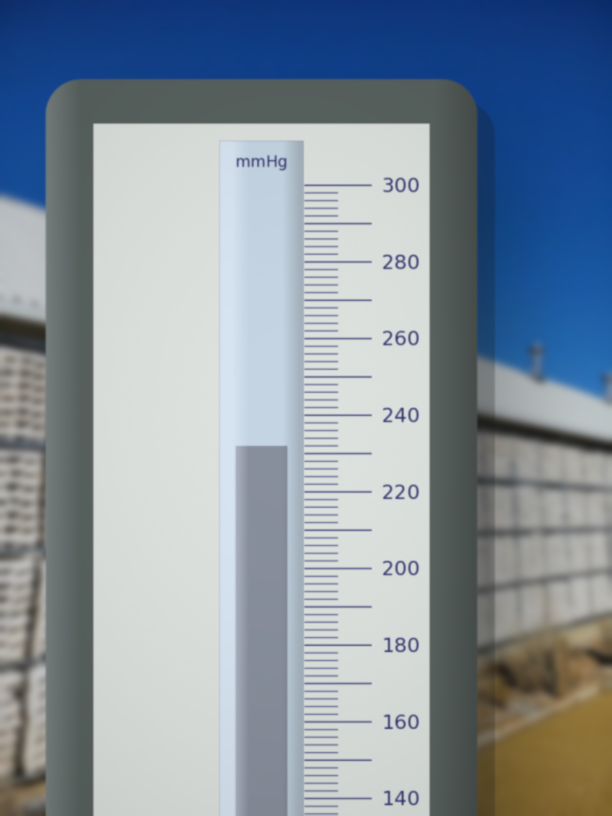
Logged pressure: **232** mmHg
